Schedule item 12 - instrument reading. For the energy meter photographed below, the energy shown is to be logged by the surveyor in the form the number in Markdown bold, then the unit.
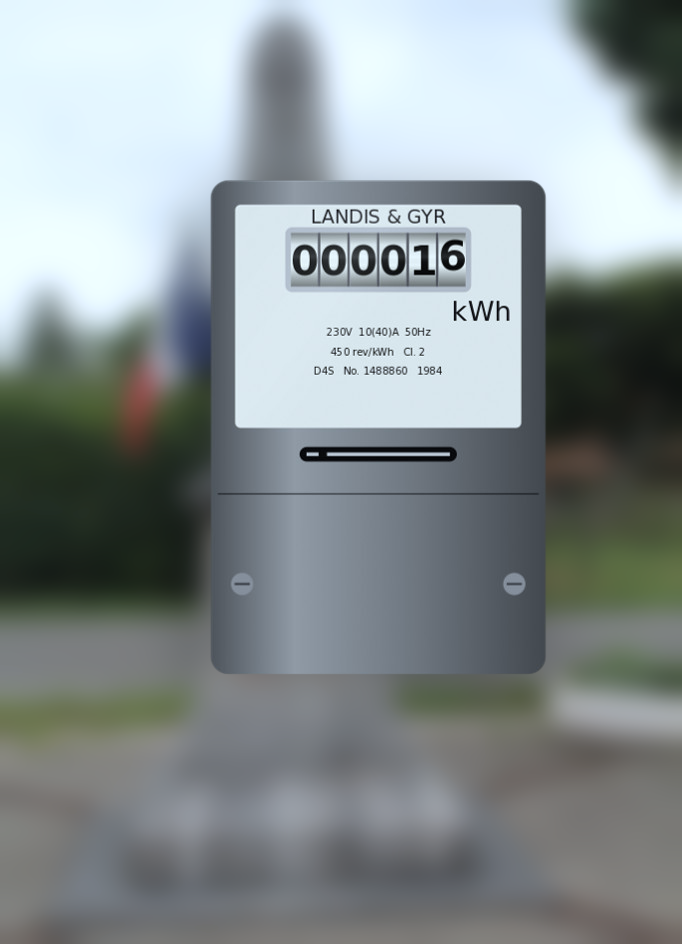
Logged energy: **16** kWh
